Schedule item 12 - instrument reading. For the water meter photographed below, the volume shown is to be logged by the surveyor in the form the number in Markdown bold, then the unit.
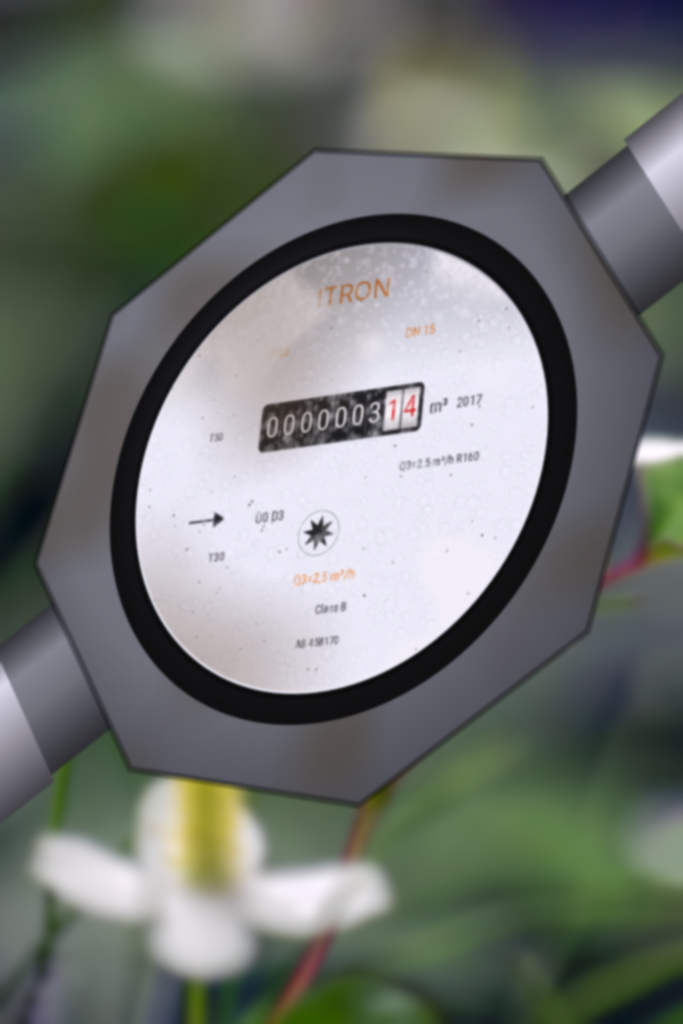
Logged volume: **3.14** m³
